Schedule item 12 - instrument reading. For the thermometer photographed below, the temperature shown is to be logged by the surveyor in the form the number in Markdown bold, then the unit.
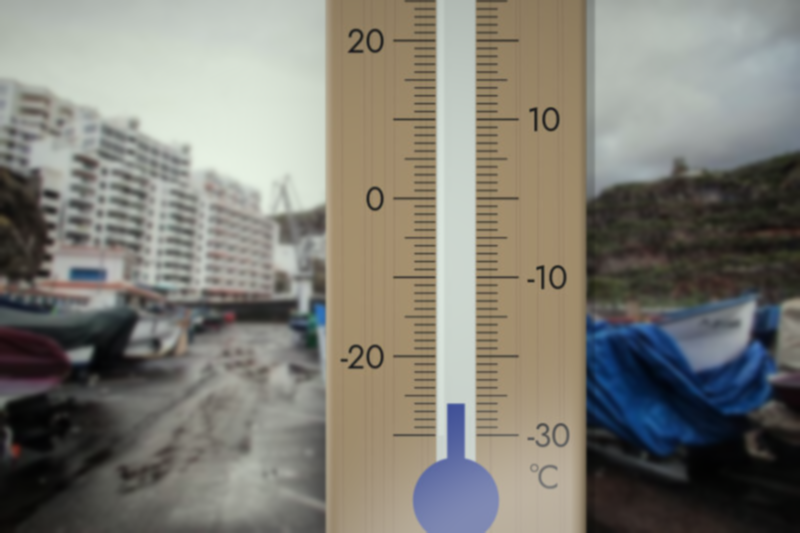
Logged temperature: **-26** °C
